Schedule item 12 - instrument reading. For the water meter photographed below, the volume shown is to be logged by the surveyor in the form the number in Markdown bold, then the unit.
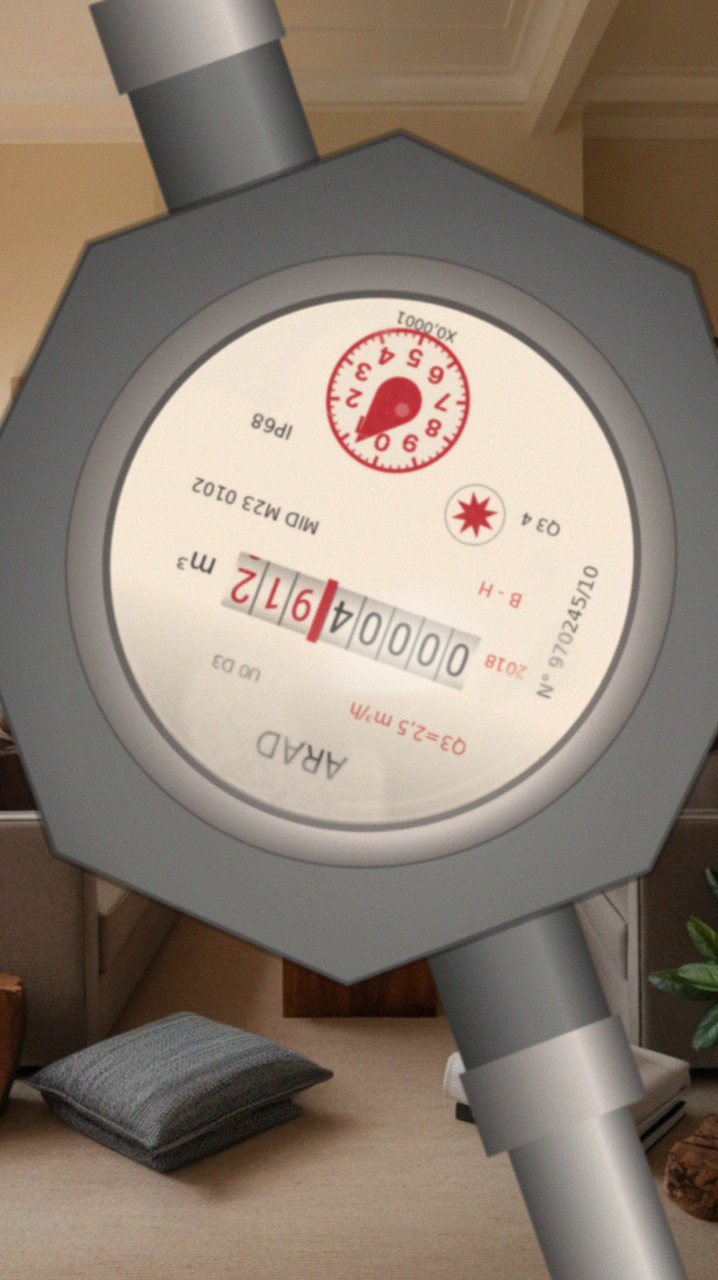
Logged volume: **4.9120** m³
